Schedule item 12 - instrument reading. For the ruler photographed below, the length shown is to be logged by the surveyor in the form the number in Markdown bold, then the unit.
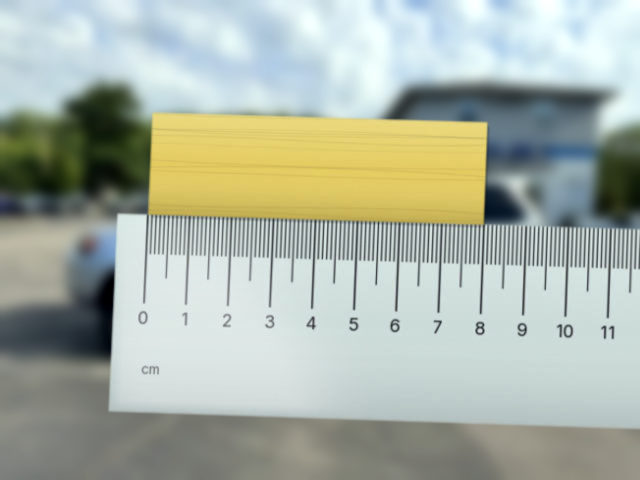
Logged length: **8** cm
